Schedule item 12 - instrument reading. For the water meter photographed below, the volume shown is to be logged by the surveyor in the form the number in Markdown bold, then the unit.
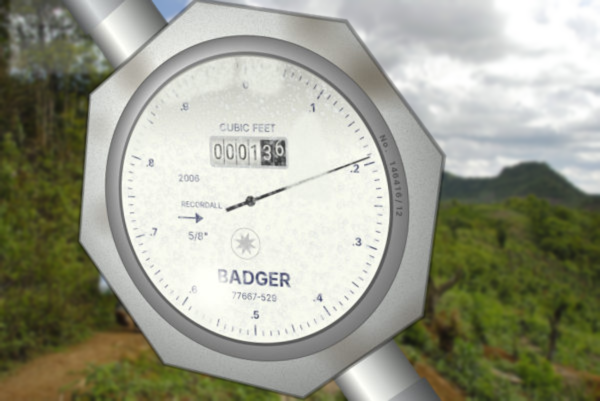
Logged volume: **136.19** ft³
